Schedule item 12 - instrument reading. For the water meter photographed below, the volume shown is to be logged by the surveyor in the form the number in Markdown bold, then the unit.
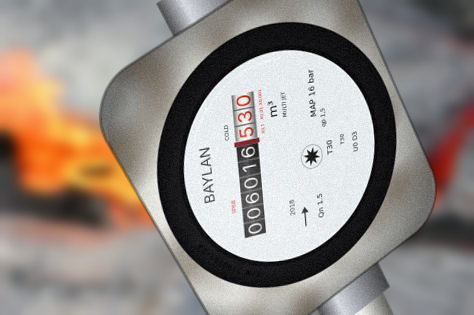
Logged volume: **6016.530** m³
